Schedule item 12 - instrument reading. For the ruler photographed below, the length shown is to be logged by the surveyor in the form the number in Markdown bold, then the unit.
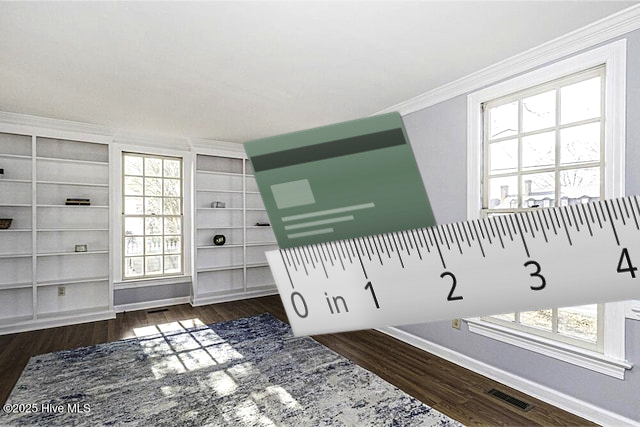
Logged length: **2.0625** in
